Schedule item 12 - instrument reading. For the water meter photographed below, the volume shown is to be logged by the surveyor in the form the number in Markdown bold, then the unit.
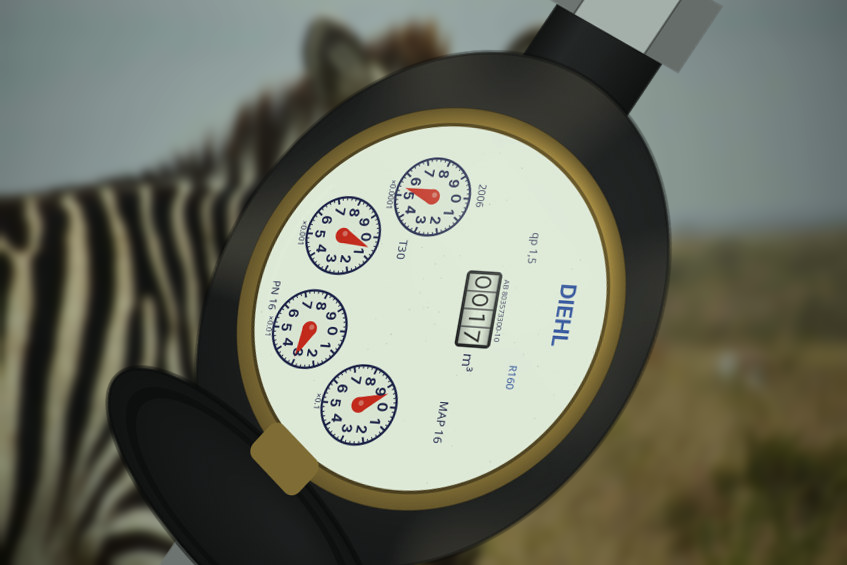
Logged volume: **16.9305** m³
